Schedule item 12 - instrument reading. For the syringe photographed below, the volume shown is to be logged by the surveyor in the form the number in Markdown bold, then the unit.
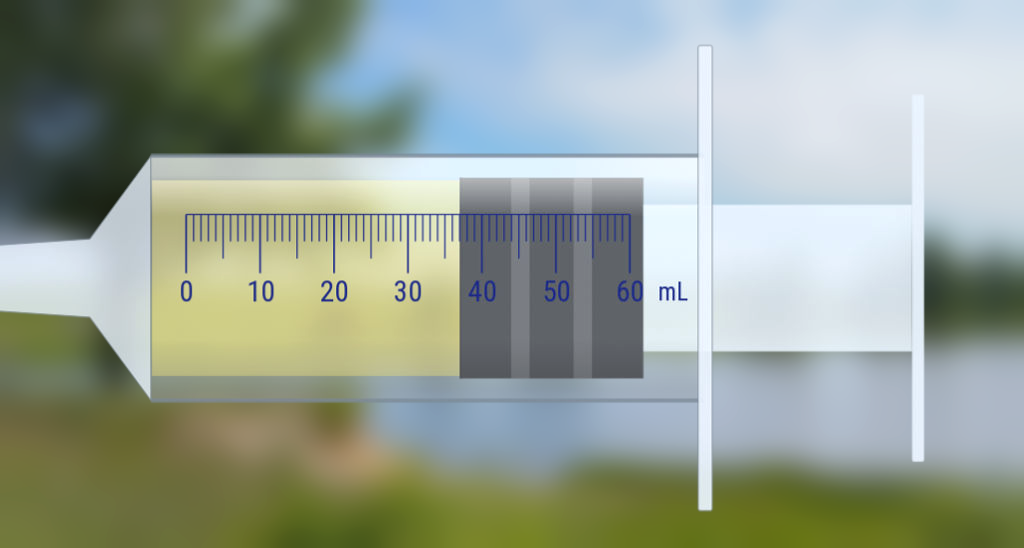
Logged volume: **37** mL
